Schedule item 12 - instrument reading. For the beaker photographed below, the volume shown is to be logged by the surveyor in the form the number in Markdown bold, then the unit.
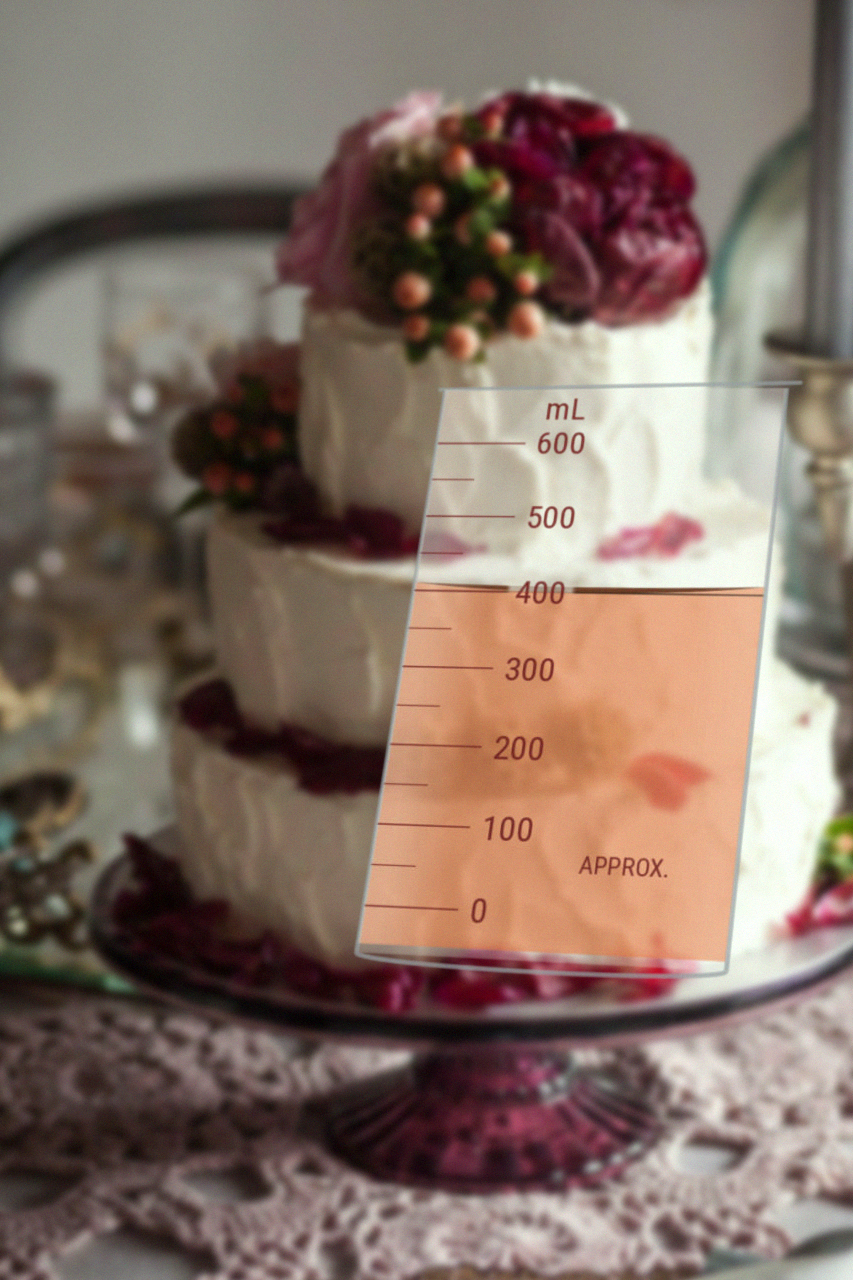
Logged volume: **400** mL
